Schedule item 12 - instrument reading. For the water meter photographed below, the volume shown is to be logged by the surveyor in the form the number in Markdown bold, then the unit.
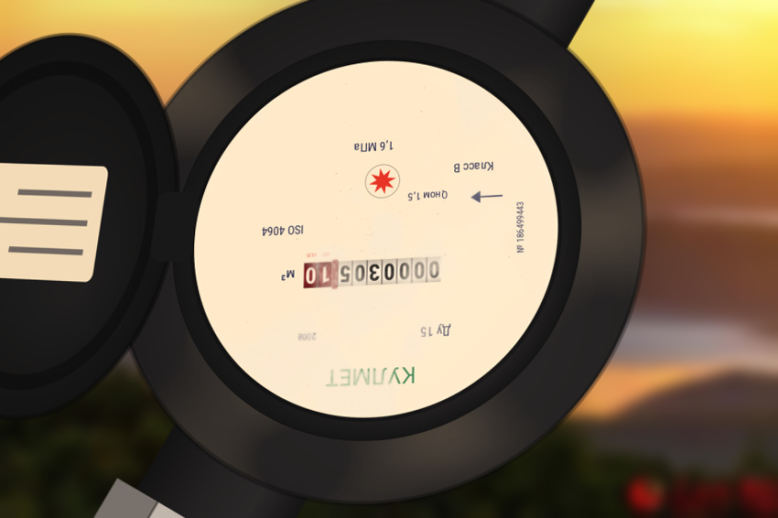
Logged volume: **305.10** m³
